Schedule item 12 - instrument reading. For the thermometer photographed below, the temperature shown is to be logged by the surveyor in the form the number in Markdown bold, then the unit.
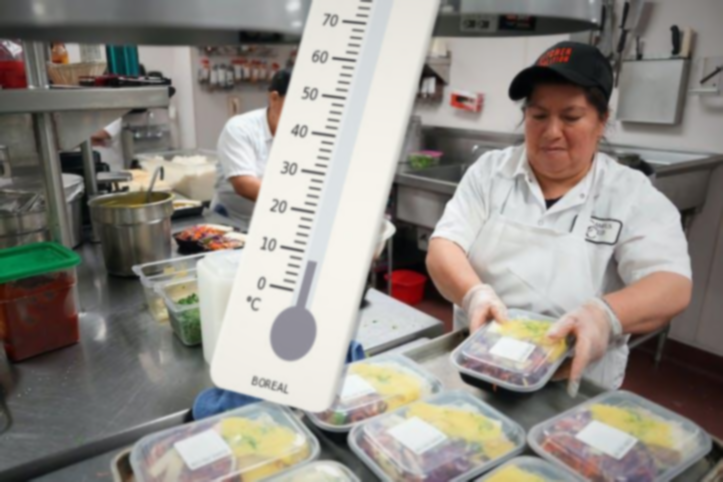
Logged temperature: **8** °C
